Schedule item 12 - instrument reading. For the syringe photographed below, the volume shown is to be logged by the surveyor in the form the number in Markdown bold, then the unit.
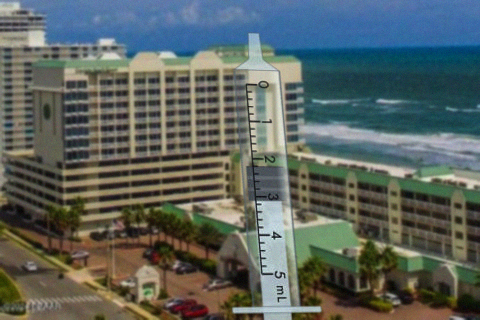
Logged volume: **2.2** mL
